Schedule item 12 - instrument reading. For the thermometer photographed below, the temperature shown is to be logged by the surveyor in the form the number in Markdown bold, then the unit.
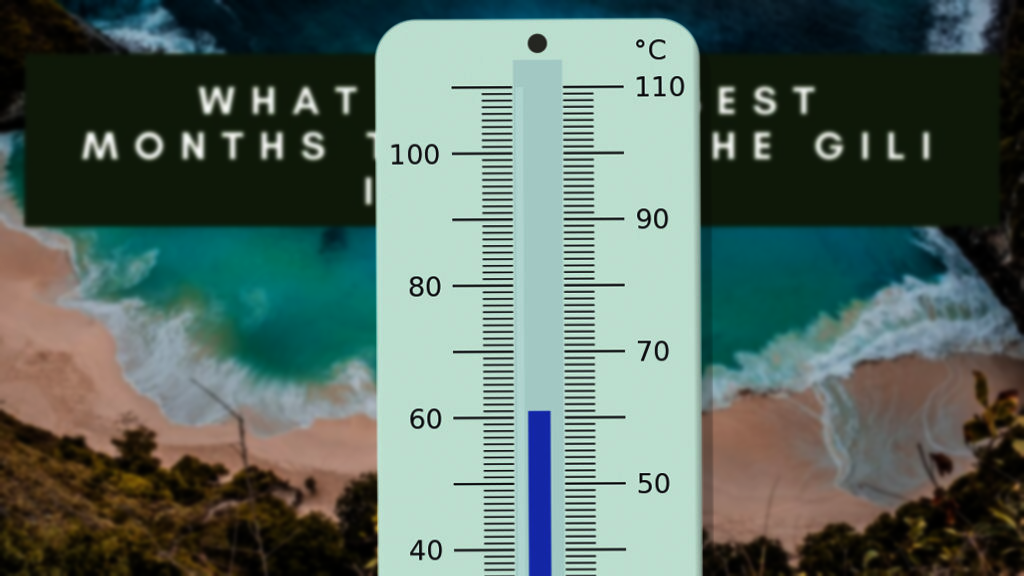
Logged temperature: **61** °C
